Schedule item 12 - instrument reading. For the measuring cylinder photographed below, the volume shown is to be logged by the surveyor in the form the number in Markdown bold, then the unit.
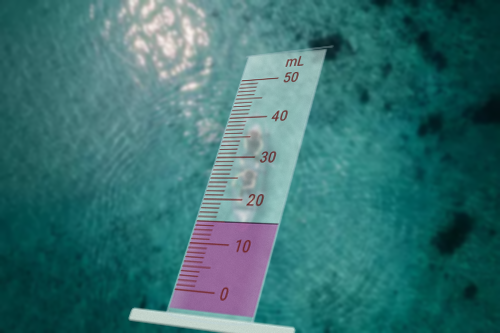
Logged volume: **15** mL
